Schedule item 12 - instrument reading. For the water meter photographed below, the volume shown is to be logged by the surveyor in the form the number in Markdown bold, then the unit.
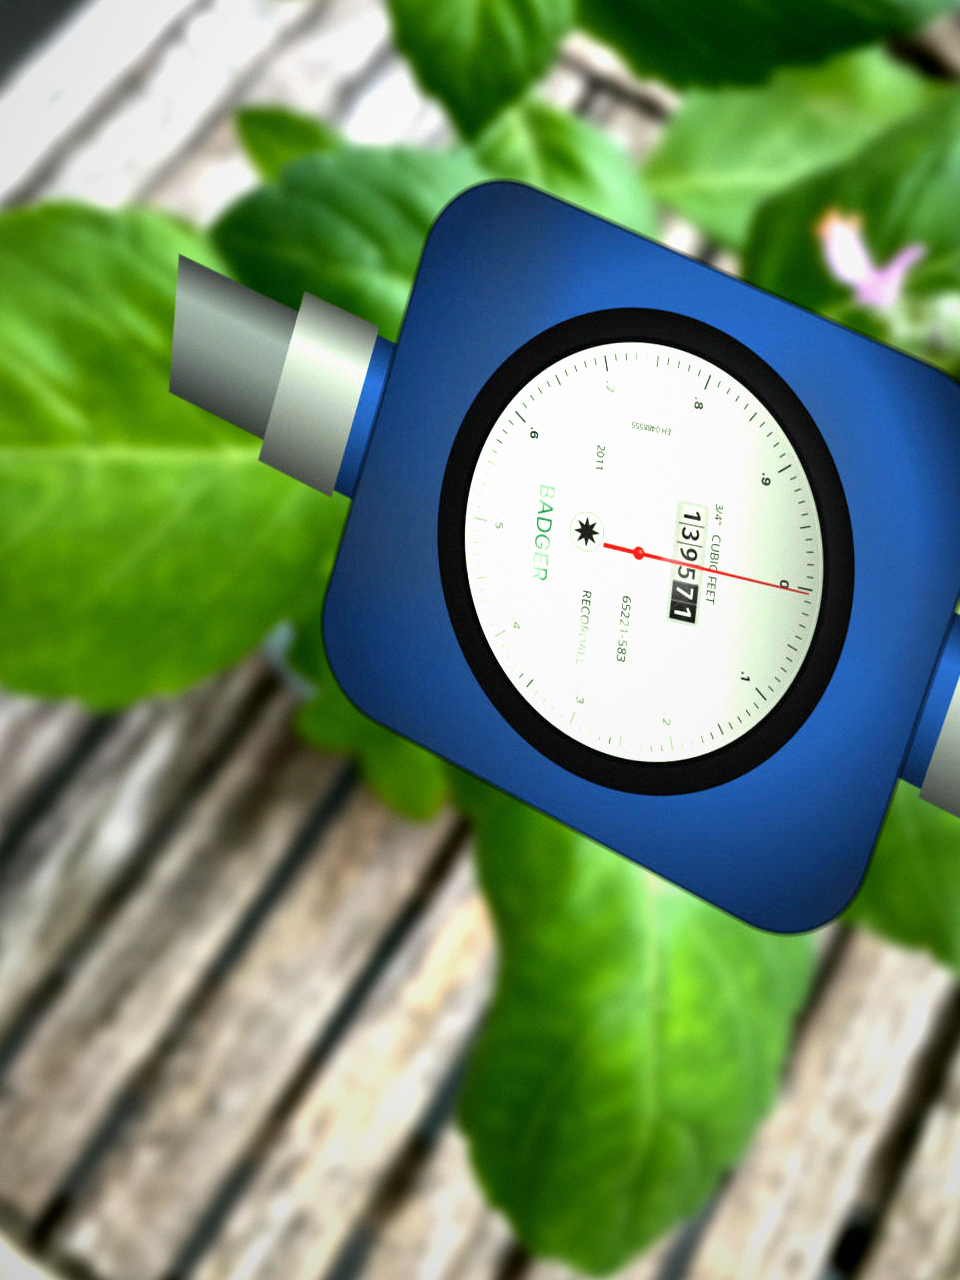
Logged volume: **139571.00** ft³
